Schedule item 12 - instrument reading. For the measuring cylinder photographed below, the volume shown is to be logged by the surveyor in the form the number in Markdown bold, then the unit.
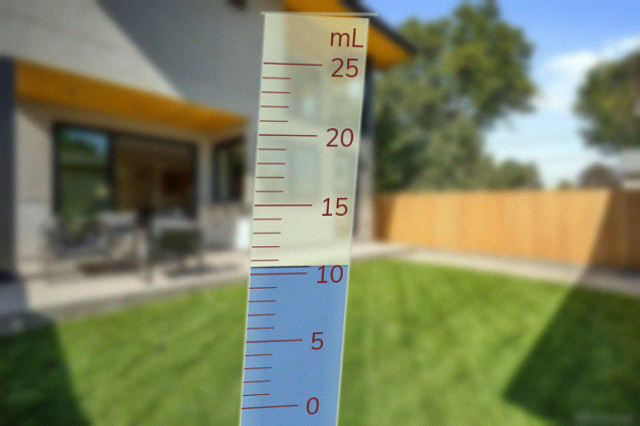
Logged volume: **10.5** mL
